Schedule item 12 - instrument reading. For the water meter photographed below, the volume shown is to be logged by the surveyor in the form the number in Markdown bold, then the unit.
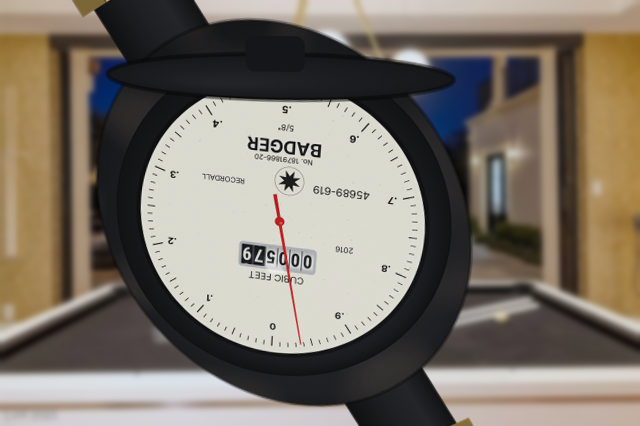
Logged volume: **578.96** ft³
